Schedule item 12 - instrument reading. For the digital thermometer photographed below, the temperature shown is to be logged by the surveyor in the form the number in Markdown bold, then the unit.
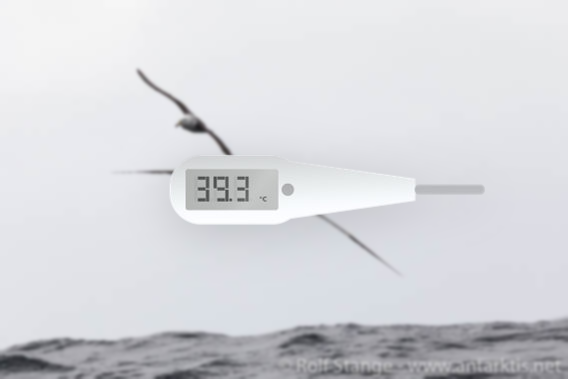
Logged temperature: **39.3** °C
